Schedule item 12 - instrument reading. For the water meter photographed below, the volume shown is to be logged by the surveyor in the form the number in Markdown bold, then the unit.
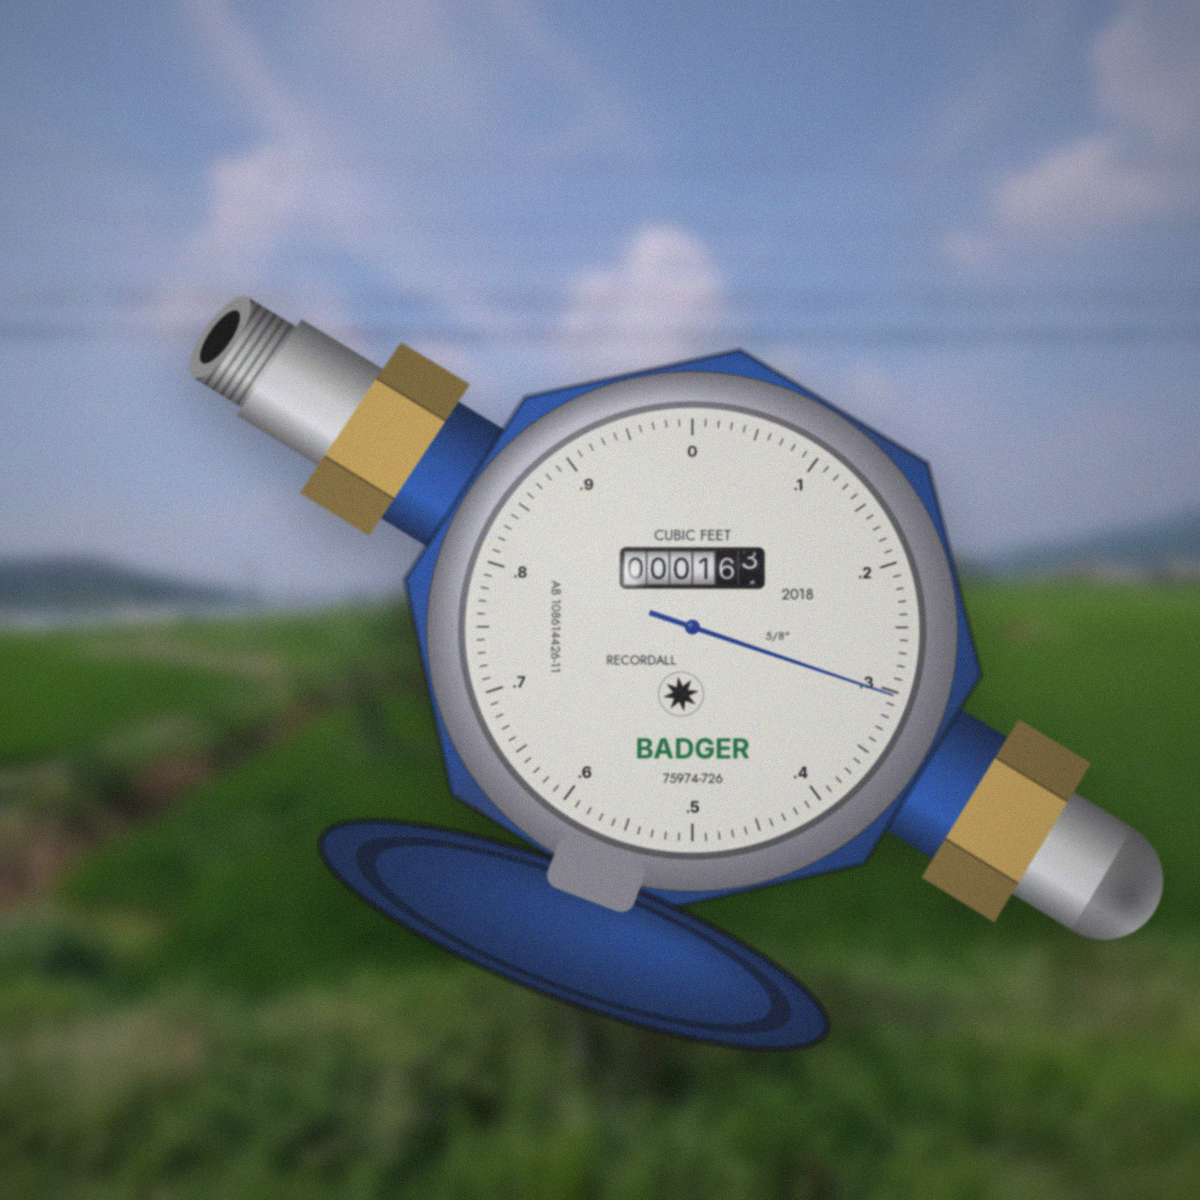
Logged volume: **163.30** ft³
